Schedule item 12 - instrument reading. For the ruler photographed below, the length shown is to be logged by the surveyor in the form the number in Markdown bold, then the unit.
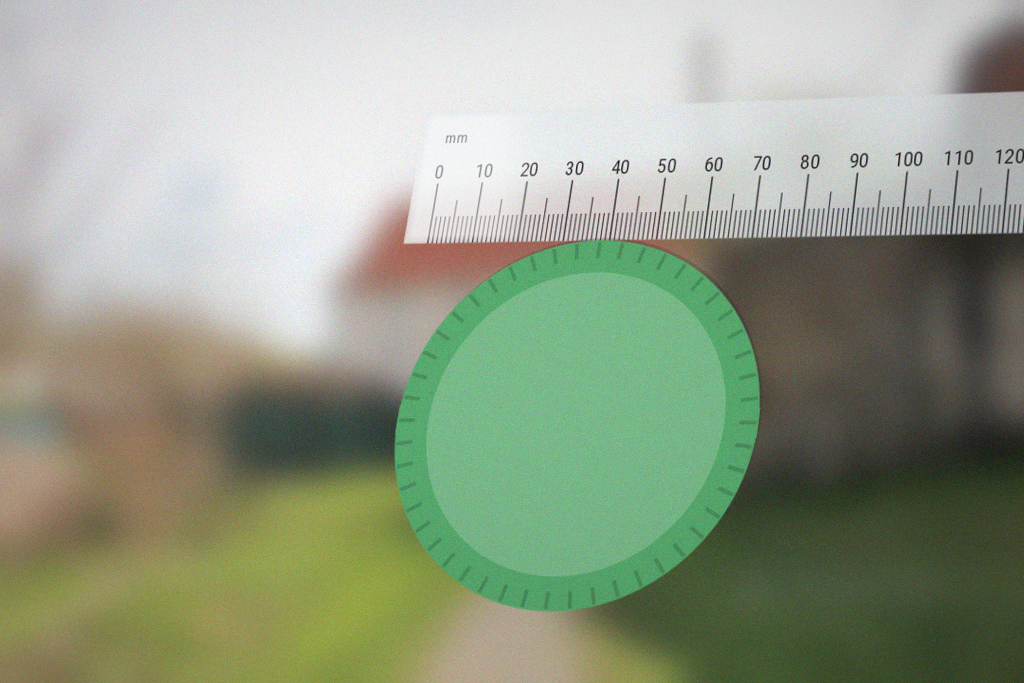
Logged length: **76** mm
